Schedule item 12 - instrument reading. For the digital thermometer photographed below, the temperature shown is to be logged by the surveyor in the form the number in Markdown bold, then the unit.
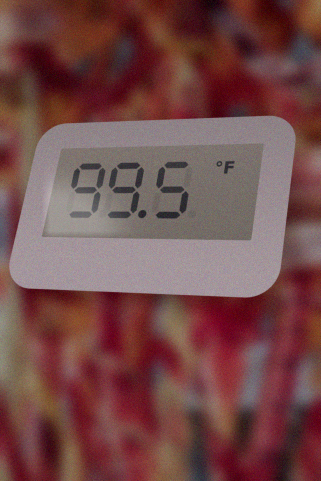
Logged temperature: **99.5** °F
